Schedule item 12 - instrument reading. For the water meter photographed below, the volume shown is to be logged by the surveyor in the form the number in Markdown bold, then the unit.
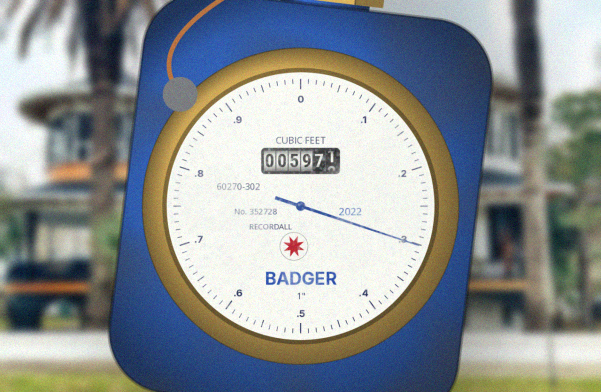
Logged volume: **5971.30** ft³
